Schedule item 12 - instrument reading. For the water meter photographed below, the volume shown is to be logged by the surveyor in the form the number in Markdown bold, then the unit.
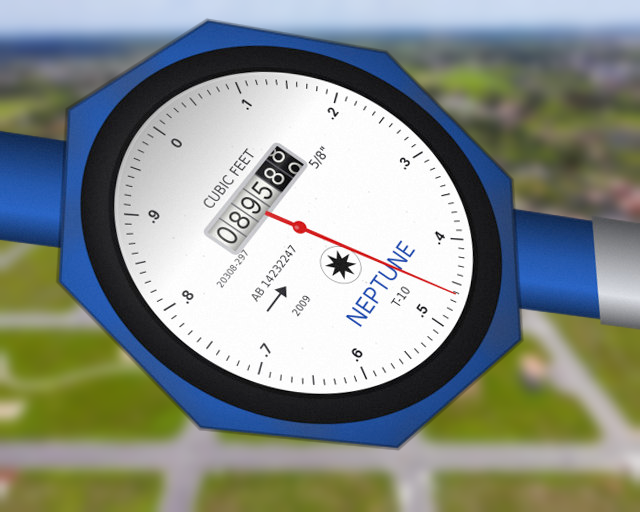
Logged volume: **89588.46** ft³
